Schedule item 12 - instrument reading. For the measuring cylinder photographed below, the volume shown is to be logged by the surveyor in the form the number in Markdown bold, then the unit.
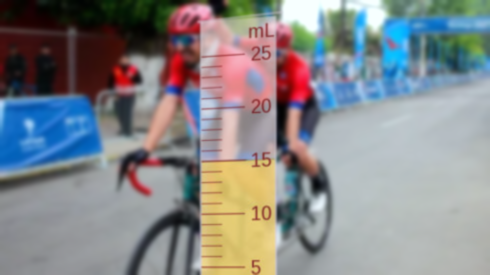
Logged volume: **15** mL
